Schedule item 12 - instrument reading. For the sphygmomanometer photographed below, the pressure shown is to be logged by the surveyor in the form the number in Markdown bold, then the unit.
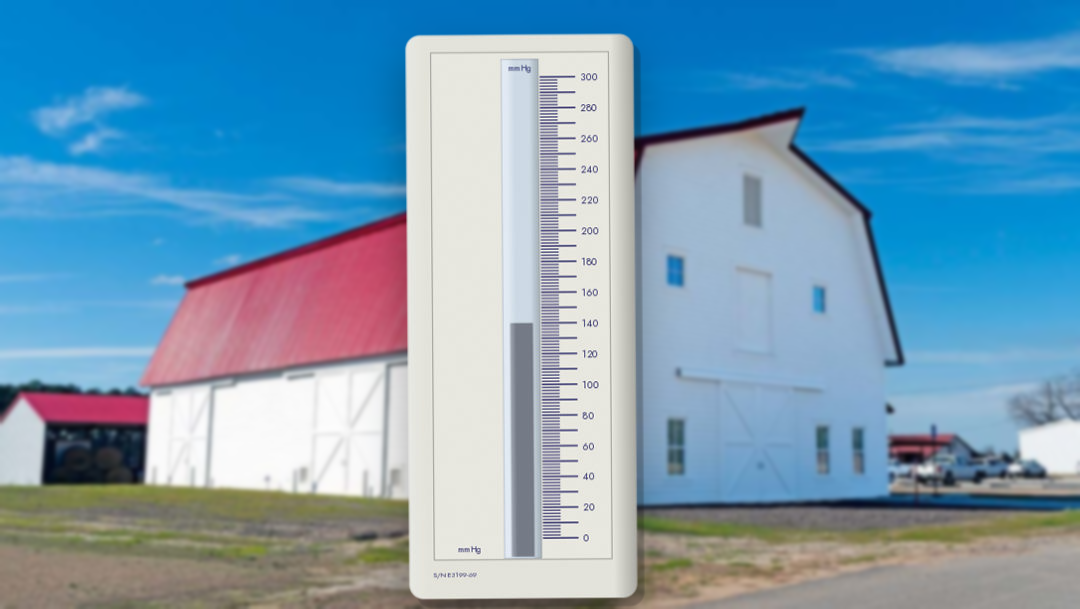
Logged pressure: **140** mmHg
